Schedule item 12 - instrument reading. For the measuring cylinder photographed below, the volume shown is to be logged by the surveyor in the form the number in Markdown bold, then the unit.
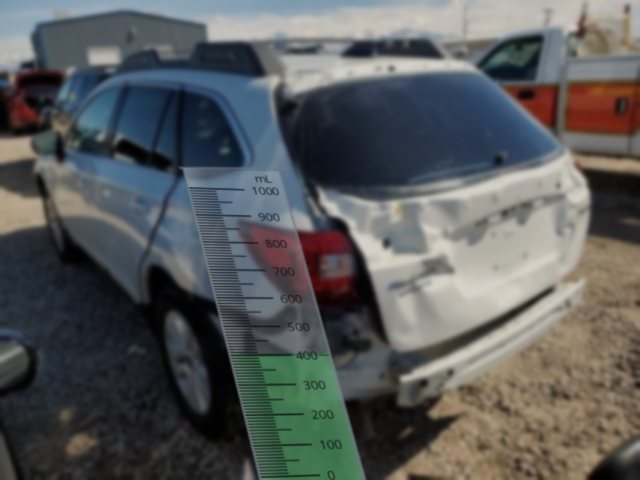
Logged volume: **400** mL
